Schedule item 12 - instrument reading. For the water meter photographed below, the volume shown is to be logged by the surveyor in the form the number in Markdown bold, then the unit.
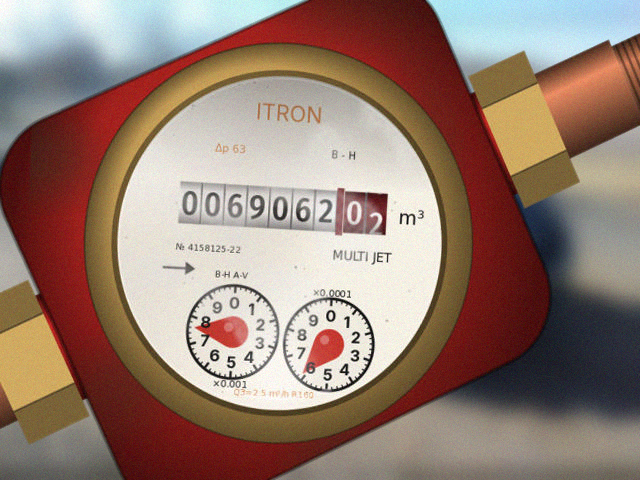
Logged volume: **69062.0176** m³
